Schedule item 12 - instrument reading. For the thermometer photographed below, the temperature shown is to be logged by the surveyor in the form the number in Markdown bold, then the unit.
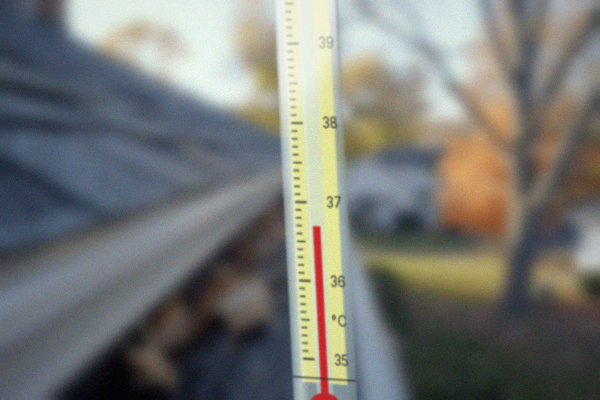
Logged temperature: **36.7** °C
